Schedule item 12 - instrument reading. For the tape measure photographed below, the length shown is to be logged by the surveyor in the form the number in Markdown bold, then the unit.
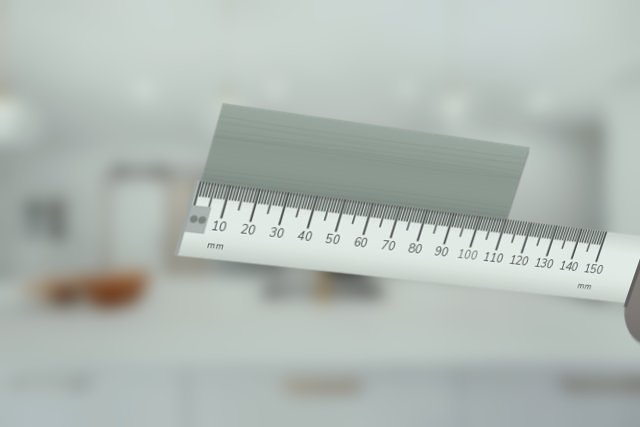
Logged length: **110** mm
